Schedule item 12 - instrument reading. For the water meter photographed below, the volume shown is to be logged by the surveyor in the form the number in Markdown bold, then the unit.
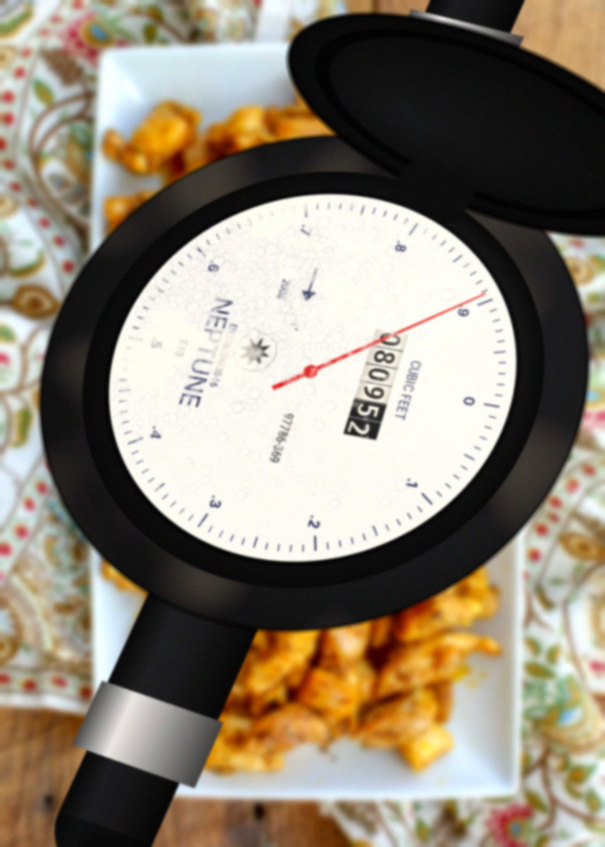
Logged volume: **80951.89** ft³
